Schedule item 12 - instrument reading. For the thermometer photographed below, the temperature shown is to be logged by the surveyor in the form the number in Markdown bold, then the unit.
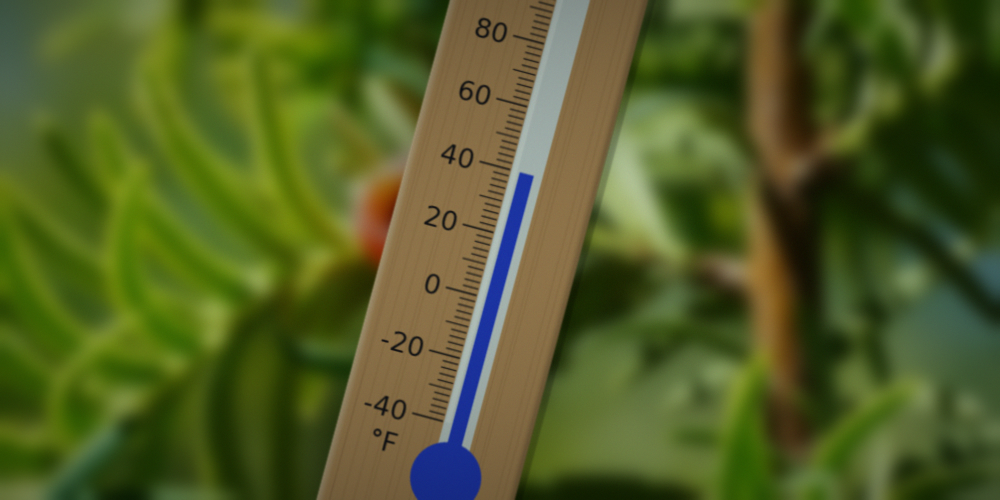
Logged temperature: **40** °F
